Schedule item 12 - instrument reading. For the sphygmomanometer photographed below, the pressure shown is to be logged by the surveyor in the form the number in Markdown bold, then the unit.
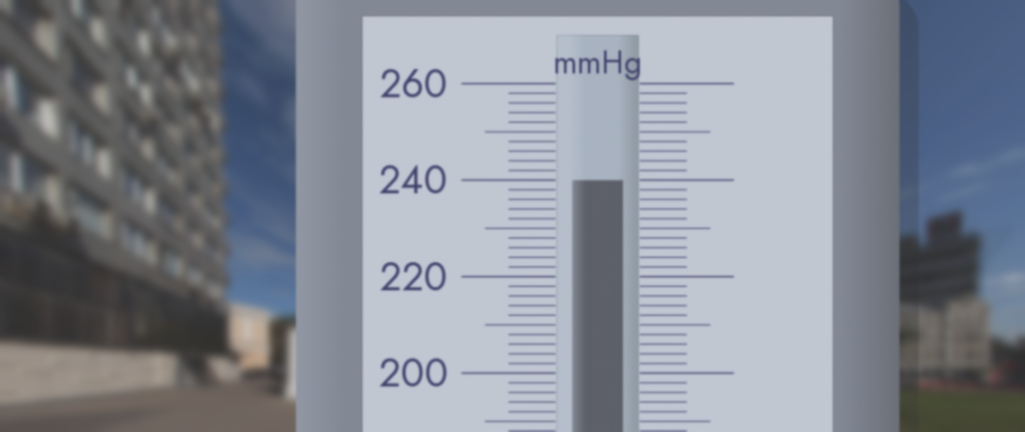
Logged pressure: **240** mmHg
